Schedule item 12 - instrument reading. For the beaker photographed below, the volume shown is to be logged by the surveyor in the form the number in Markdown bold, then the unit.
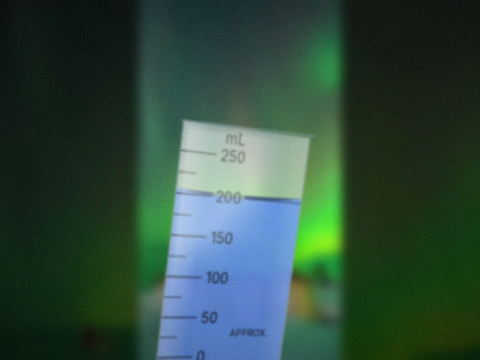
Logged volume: **200** mL
